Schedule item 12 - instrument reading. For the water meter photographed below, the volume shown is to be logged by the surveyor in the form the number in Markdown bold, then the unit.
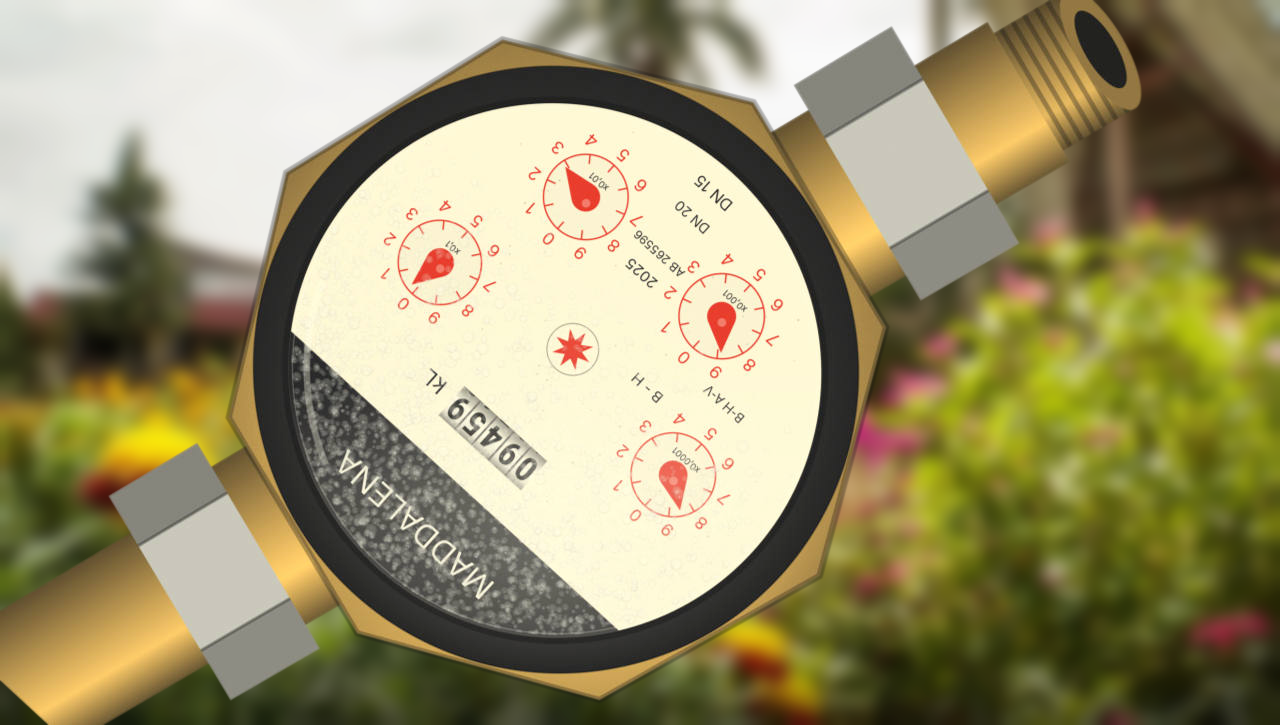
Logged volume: **9459.0288** kL
